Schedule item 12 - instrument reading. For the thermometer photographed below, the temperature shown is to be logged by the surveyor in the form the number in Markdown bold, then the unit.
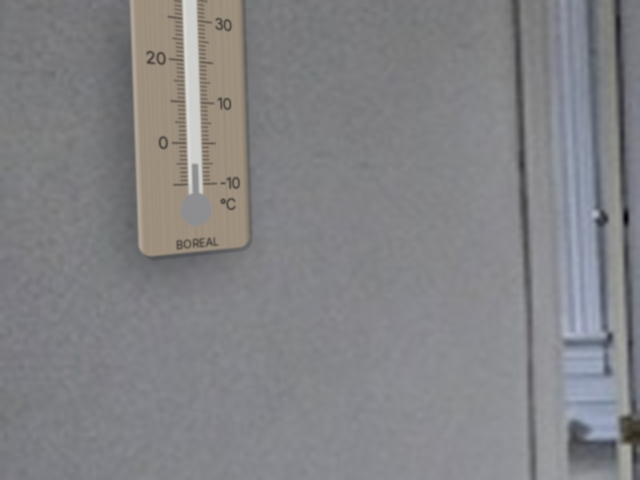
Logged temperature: **-5** °C
